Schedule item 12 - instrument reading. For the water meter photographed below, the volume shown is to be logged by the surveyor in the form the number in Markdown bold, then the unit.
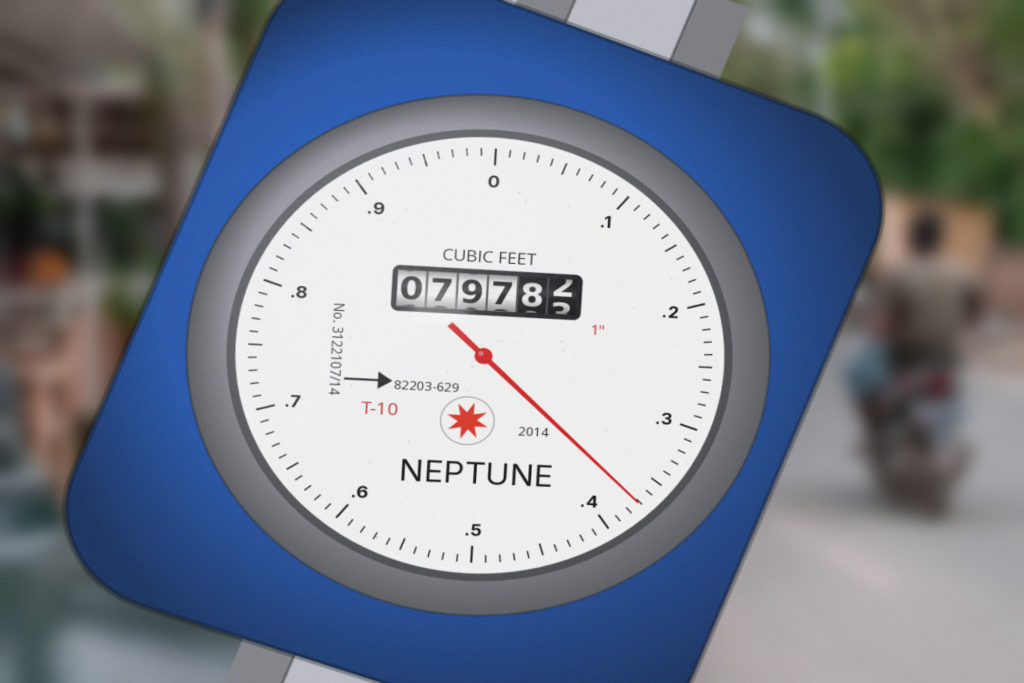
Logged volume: **79782.37** ft³
